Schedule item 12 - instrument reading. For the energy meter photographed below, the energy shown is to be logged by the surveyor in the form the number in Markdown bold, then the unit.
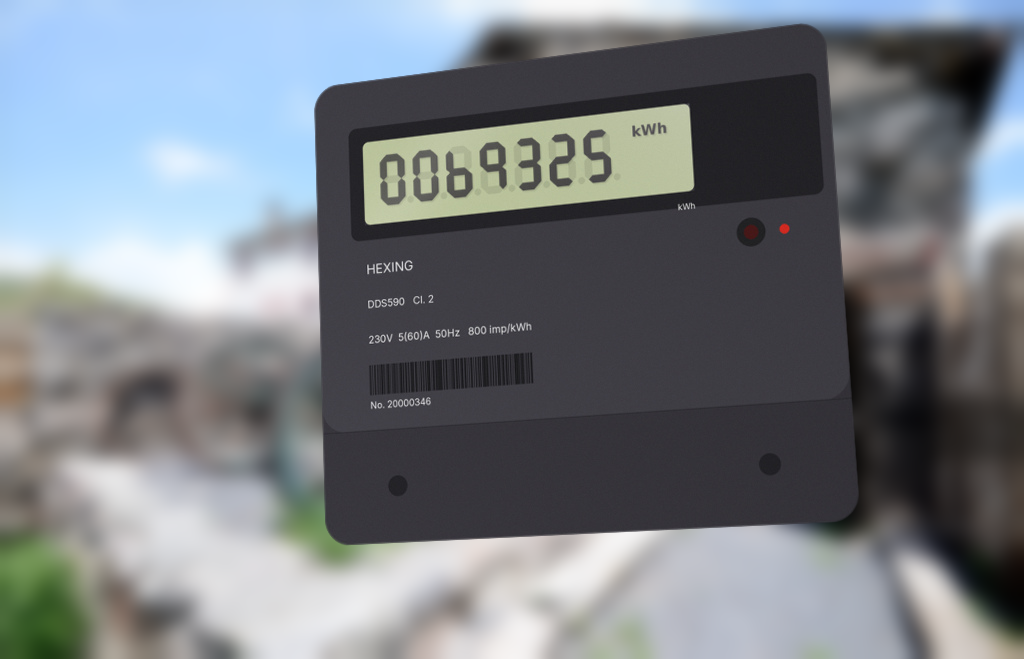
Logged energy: **69325** kWh
